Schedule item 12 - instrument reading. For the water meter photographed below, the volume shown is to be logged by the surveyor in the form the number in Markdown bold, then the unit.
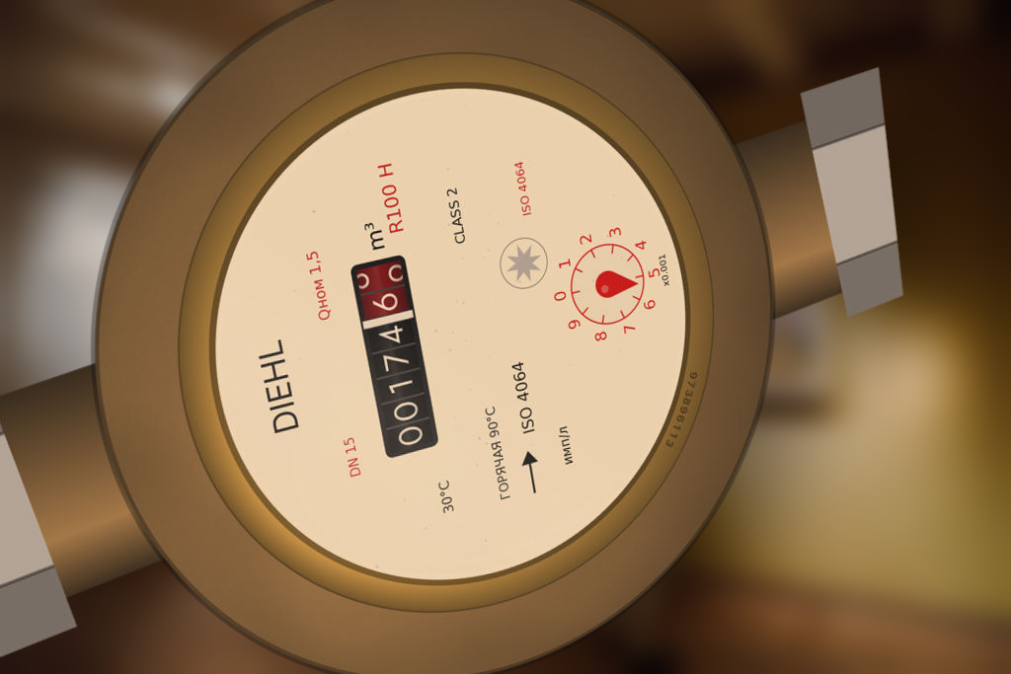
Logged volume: **174.685** m³
